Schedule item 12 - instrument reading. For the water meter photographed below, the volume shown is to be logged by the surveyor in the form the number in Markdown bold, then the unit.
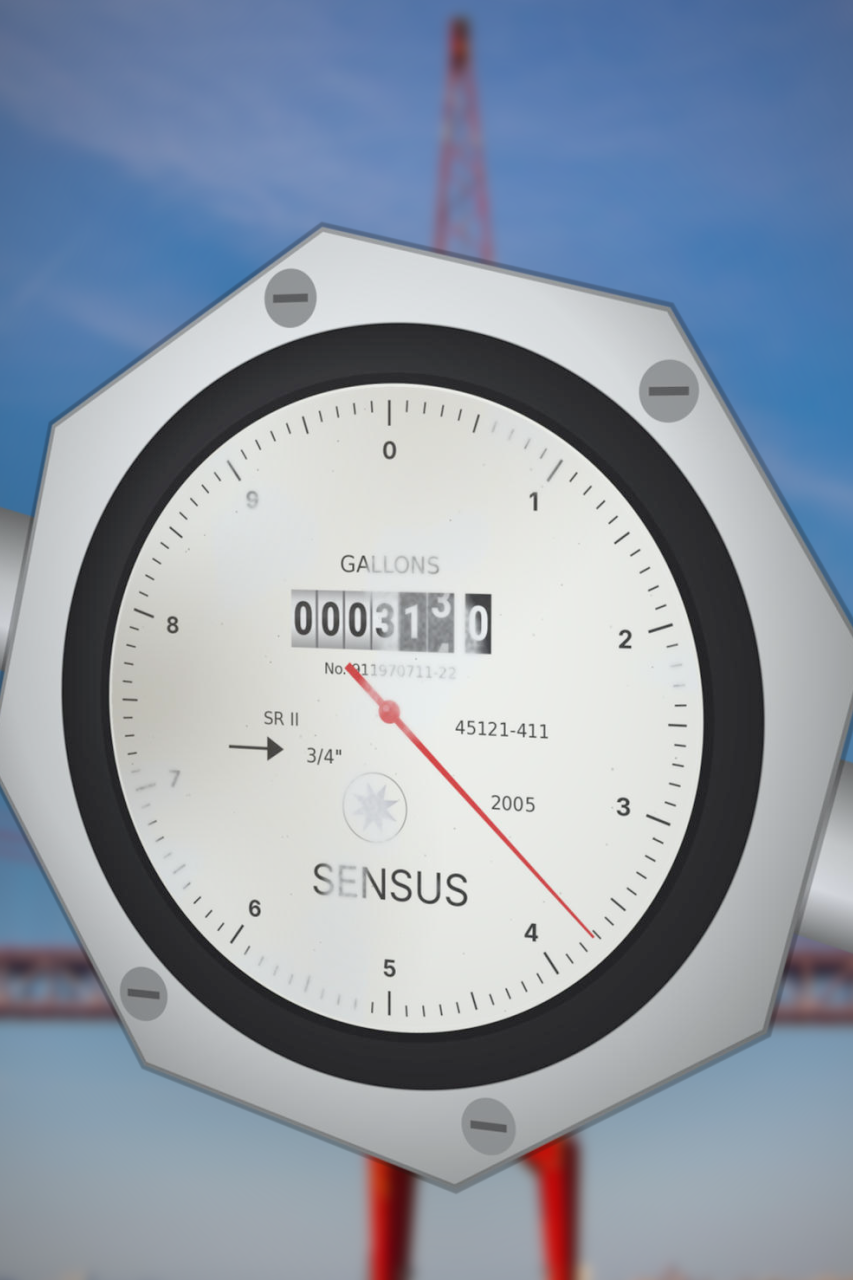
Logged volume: **3133.7** gal
